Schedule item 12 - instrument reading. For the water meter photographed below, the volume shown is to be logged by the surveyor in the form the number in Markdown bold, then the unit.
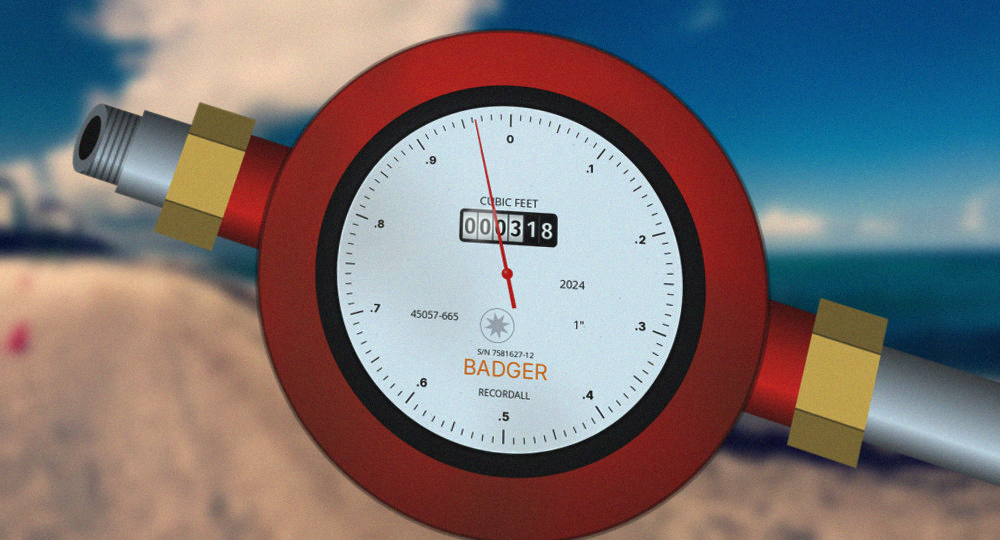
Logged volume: **317.96** ft³
